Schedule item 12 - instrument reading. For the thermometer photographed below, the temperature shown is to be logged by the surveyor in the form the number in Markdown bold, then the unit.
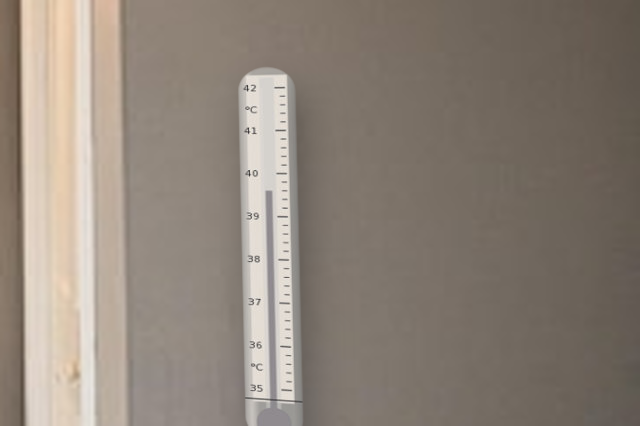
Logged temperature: **39.6** °C
